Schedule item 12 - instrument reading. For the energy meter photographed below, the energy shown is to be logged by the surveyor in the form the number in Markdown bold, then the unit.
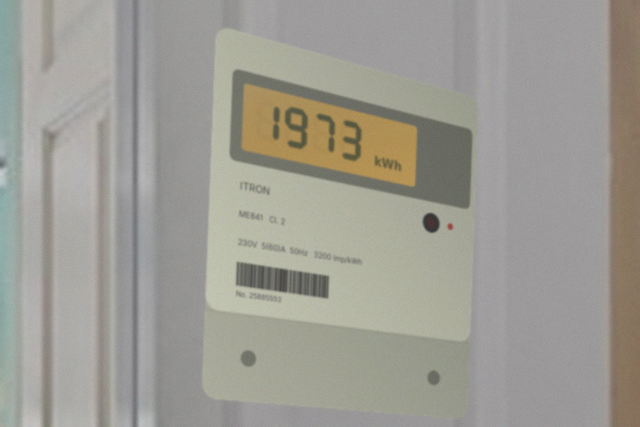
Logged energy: **1973** kWh
